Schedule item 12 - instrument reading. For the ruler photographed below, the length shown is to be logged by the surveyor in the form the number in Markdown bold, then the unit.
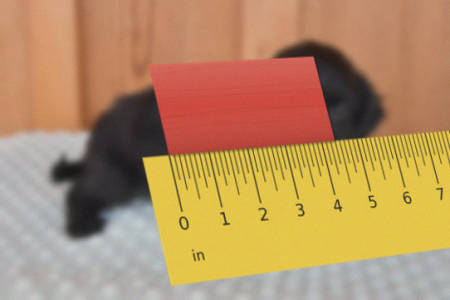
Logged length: **4.375** in
